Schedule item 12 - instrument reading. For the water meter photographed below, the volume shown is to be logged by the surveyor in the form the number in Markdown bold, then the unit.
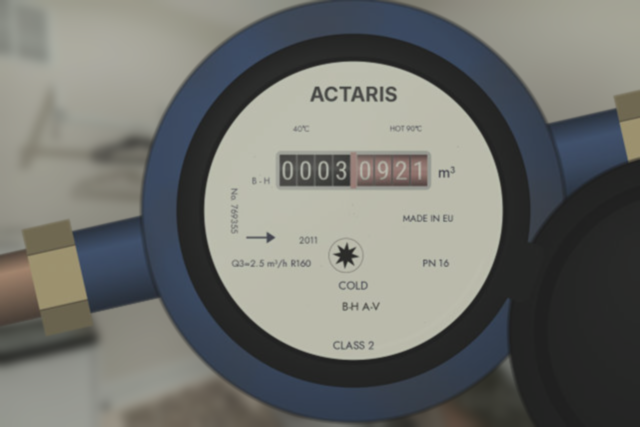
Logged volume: **3.0921** m³
